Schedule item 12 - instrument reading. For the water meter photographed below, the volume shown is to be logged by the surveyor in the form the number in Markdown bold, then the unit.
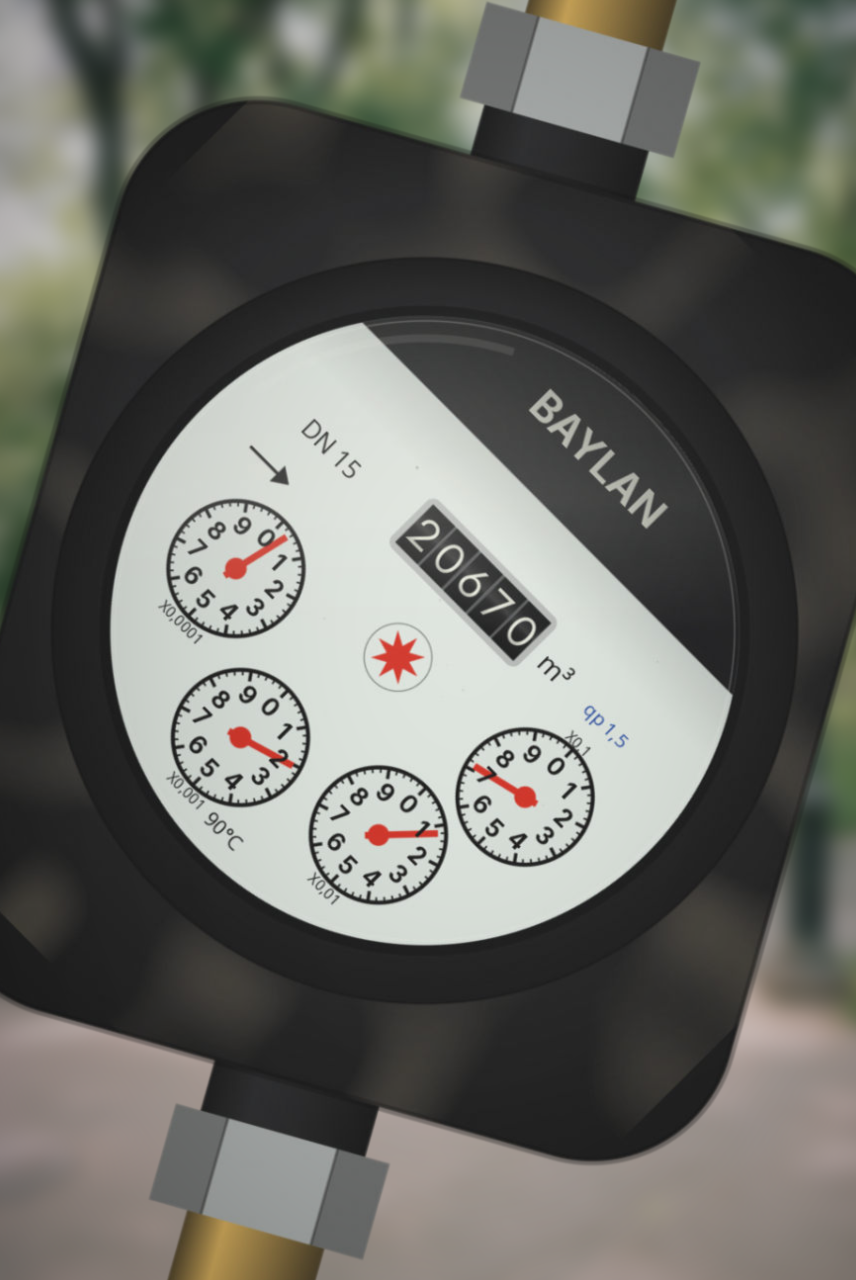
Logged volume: **20670.7120** m³
